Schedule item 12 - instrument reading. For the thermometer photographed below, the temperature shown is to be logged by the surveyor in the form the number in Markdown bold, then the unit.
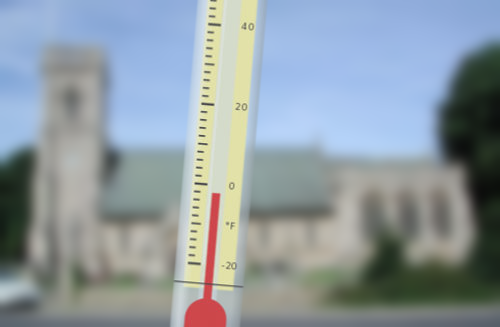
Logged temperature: **-2** °F
